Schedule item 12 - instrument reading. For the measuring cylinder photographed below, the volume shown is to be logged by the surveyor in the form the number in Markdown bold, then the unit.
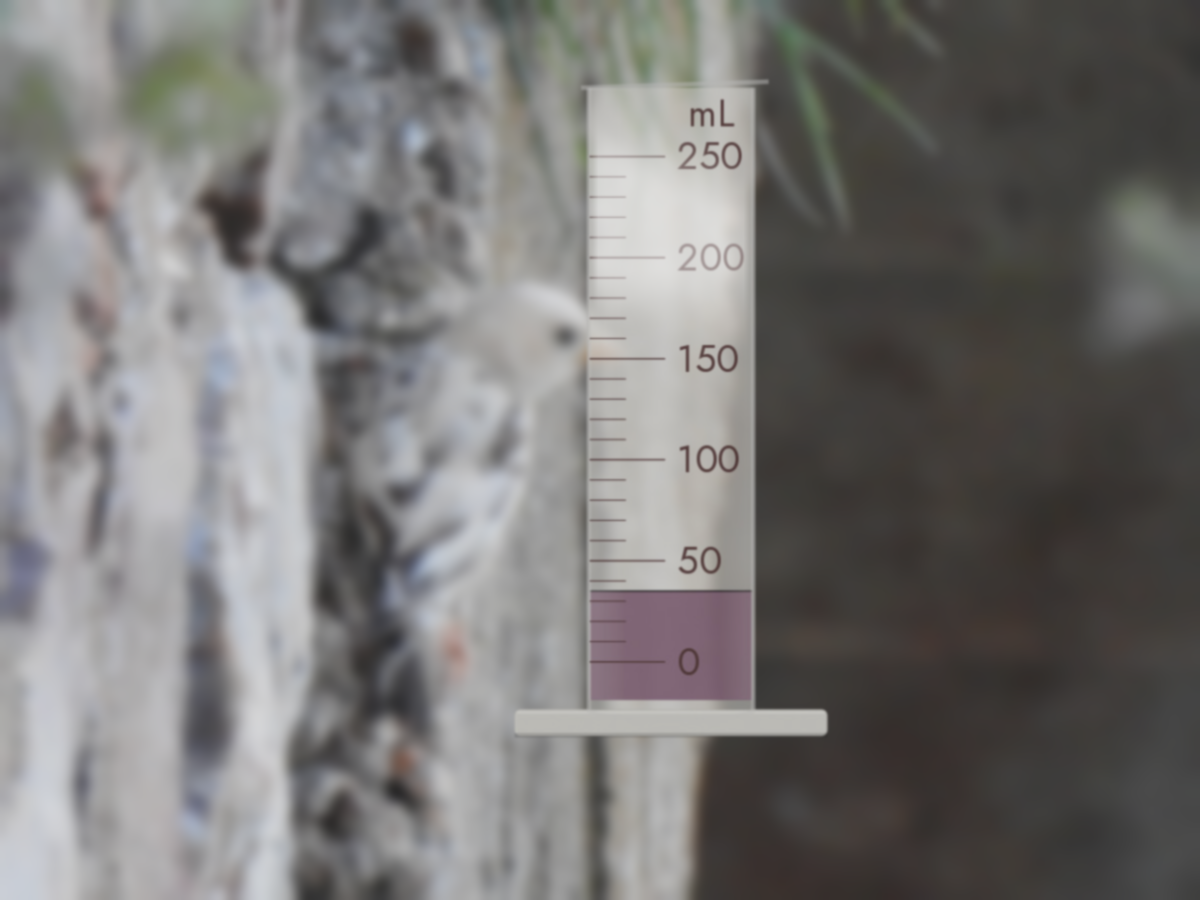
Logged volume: **35** mL
